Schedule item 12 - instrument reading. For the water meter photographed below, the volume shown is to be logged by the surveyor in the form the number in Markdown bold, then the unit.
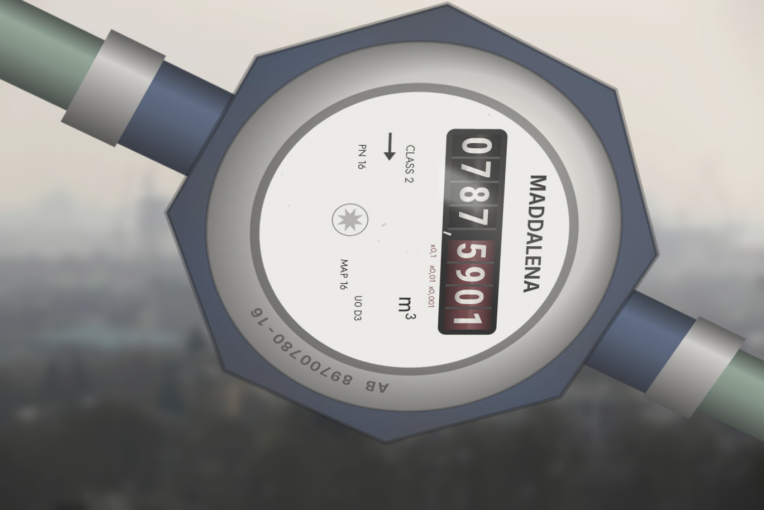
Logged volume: **787.5901** m³
